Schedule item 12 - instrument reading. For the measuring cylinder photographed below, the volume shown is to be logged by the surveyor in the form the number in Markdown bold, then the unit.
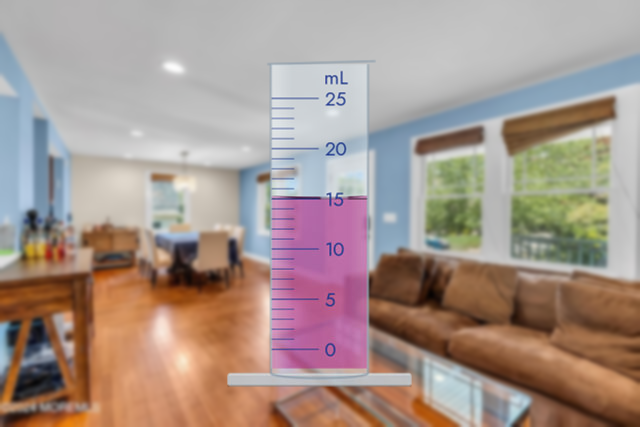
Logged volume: **15** mL
